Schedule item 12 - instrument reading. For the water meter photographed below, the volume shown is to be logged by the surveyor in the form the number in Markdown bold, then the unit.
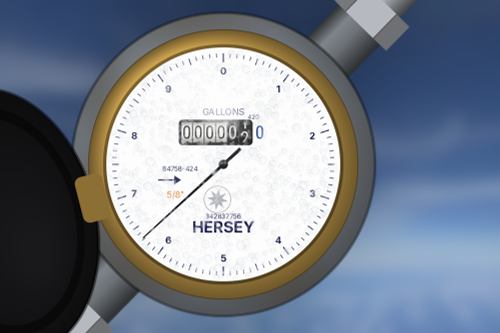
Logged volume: **16.3** gal
